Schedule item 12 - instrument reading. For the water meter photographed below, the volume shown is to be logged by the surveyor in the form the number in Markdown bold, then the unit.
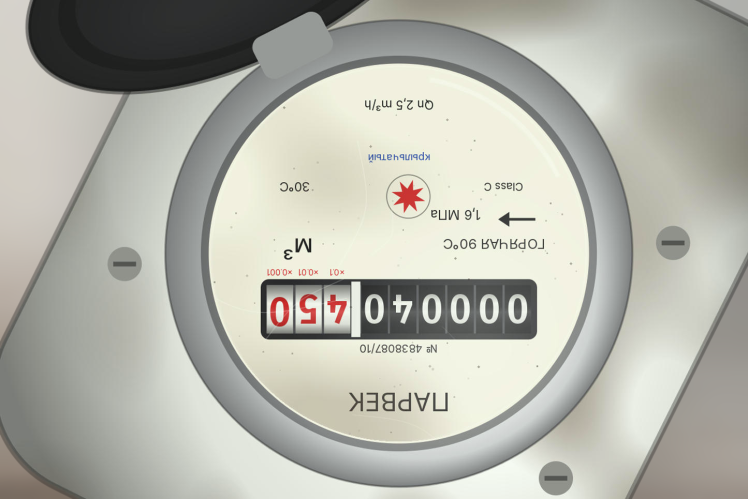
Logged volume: **40.450** m³
